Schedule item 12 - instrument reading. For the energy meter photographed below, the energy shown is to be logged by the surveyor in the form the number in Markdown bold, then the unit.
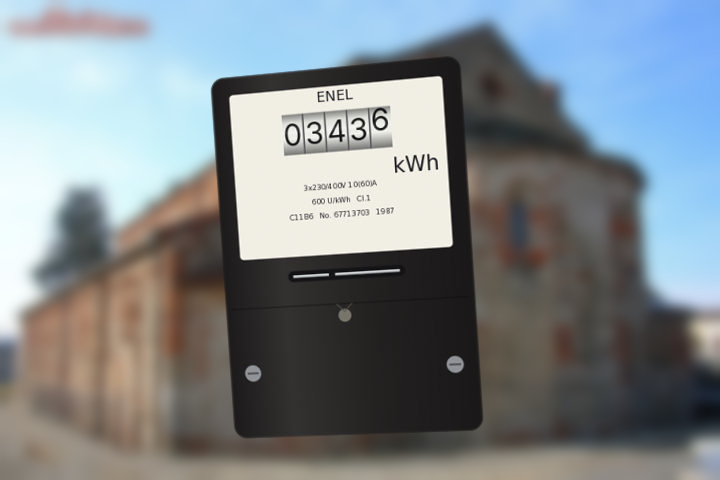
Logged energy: **3436** kWh
